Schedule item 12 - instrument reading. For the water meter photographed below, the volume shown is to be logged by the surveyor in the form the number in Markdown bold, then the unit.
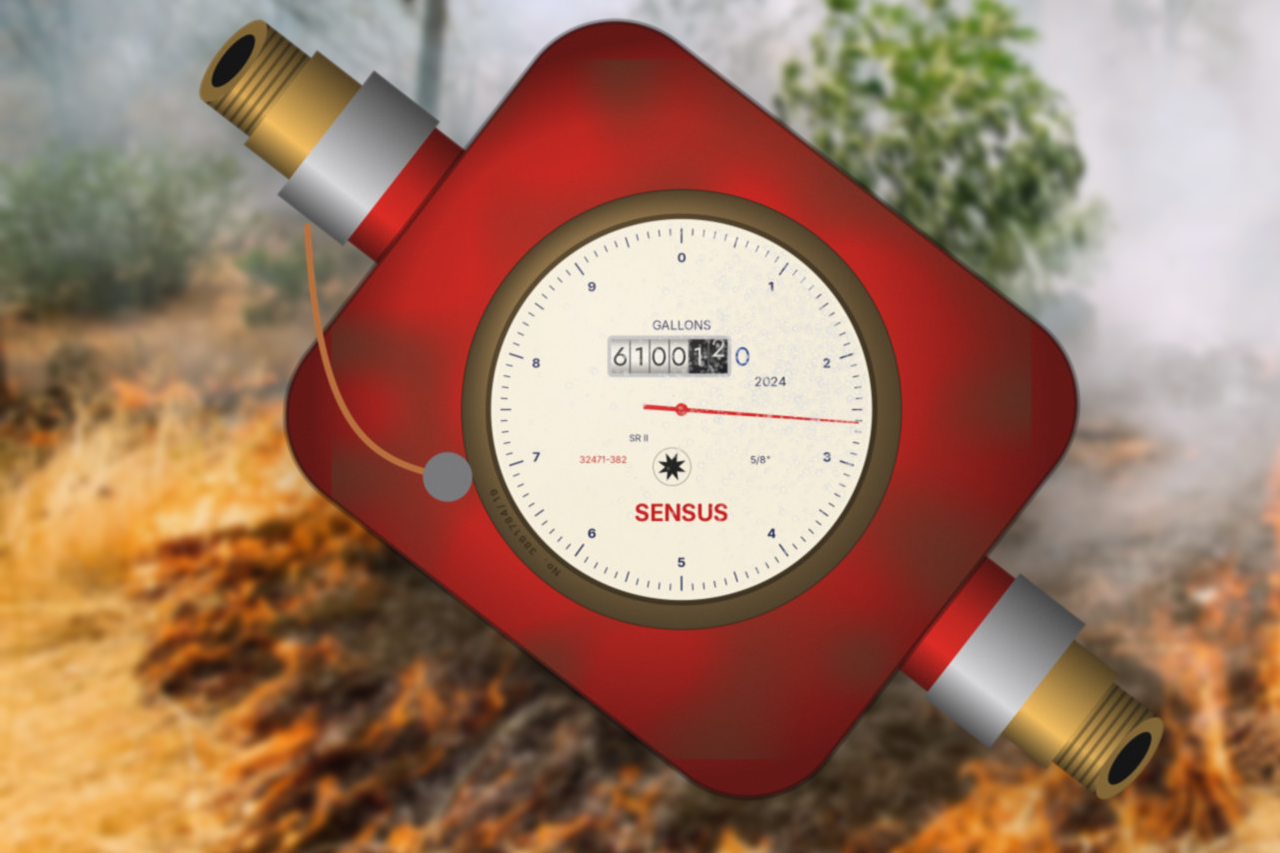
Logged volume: **6100122.6** gal
